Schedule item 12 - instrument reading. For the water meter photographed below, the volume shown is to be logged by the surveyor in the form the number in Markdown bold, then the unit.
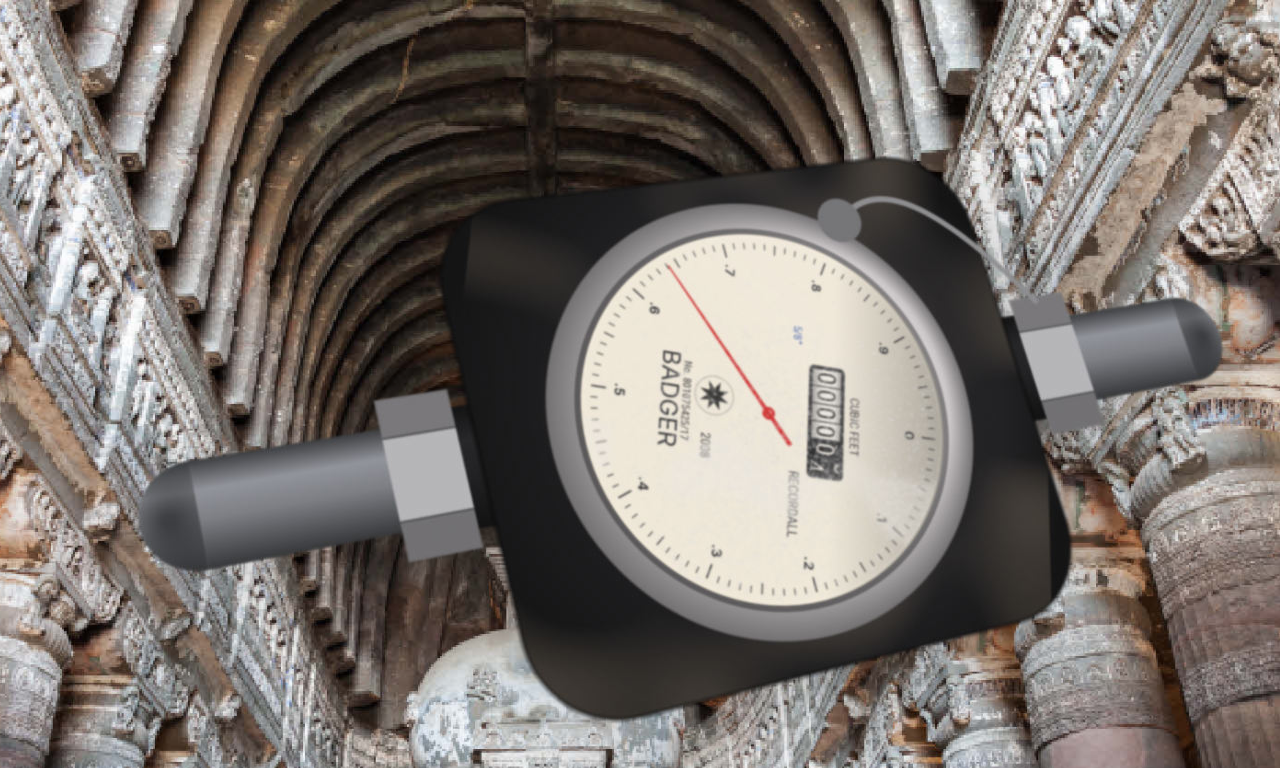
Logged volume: **3.64** ft³
